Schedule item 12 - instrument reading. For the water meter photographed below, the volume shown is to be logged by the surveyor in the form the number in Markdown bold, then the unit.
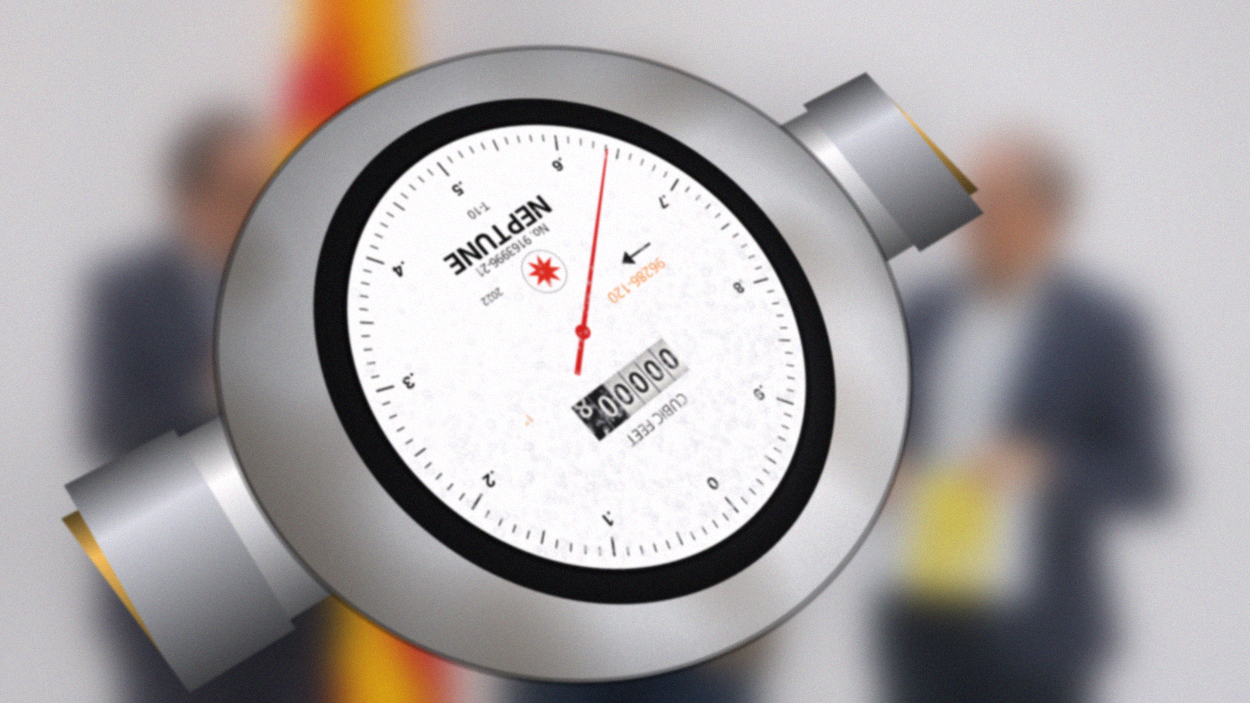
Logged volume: **7.64** ft³
